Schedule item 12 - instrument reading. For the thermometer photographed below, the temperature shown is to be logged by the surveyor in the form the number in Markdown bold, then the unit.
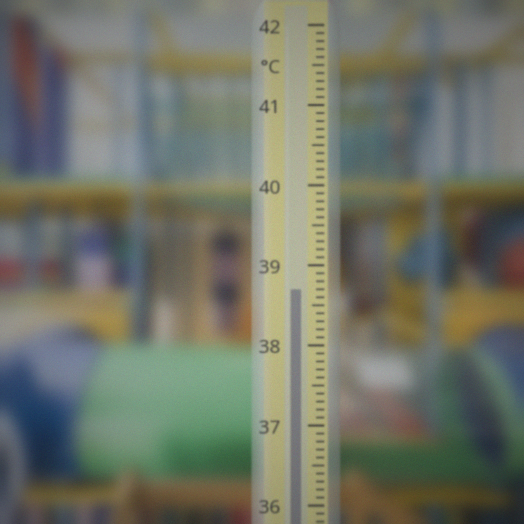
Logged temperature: **38.7** °C
